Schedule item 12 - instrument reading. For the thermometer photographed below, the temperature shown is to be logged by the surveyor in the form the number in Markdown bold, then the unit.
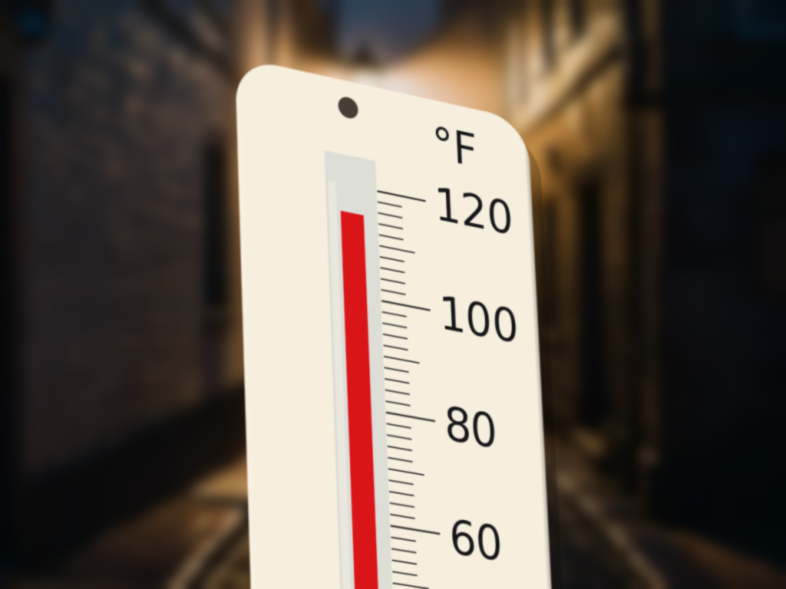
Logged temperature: **115** °F
